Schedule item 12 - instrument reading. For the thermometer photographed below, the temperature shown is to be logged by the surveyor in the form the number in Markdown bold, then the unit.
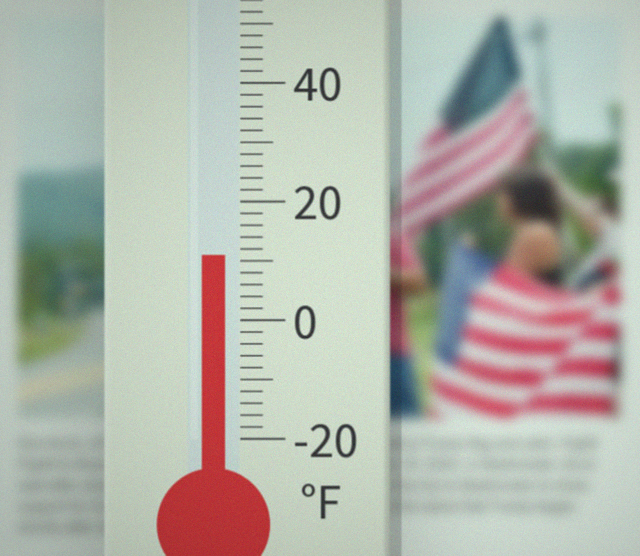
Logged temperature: **11** °F
